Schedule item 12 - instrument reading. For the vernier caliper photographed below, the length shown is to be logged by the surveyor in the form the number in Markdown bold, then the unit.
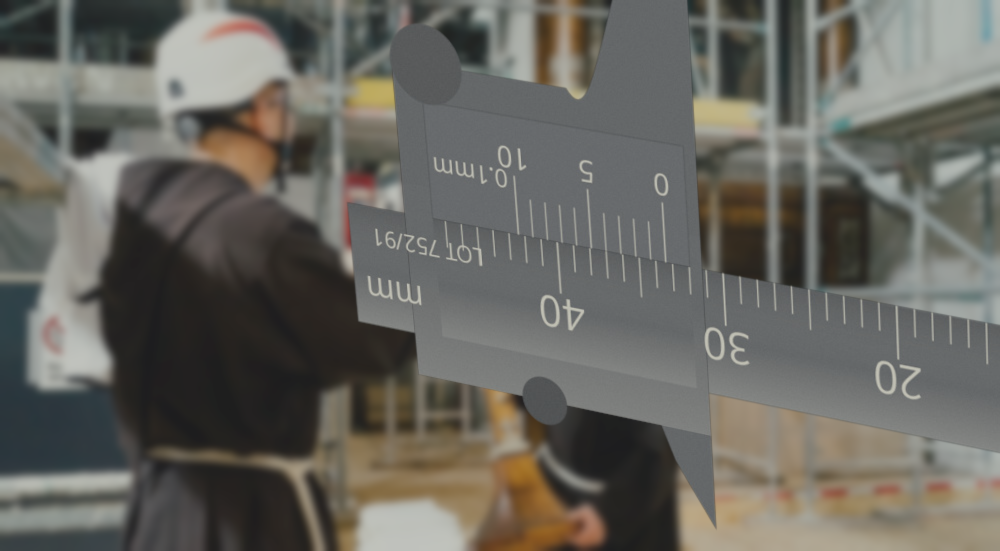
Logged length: **33.4** mm
